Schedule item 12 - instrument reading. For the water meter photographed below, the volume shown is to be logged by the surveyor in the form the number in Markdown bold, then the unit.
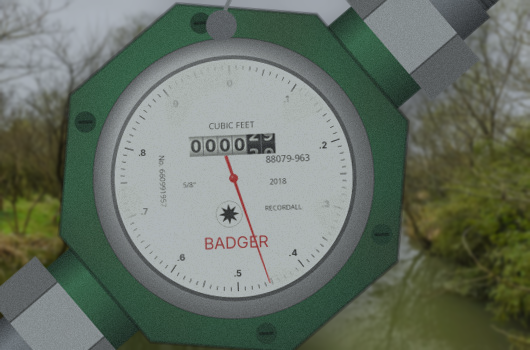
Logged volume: **29.45** ft³
